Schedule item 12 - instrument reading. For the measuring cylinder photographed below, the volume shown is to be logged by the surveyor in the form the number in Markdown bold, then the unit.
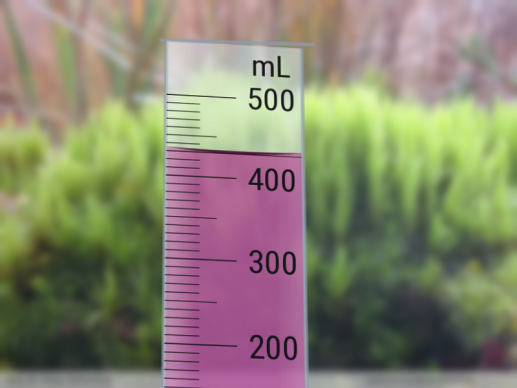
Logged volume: **430** mL
